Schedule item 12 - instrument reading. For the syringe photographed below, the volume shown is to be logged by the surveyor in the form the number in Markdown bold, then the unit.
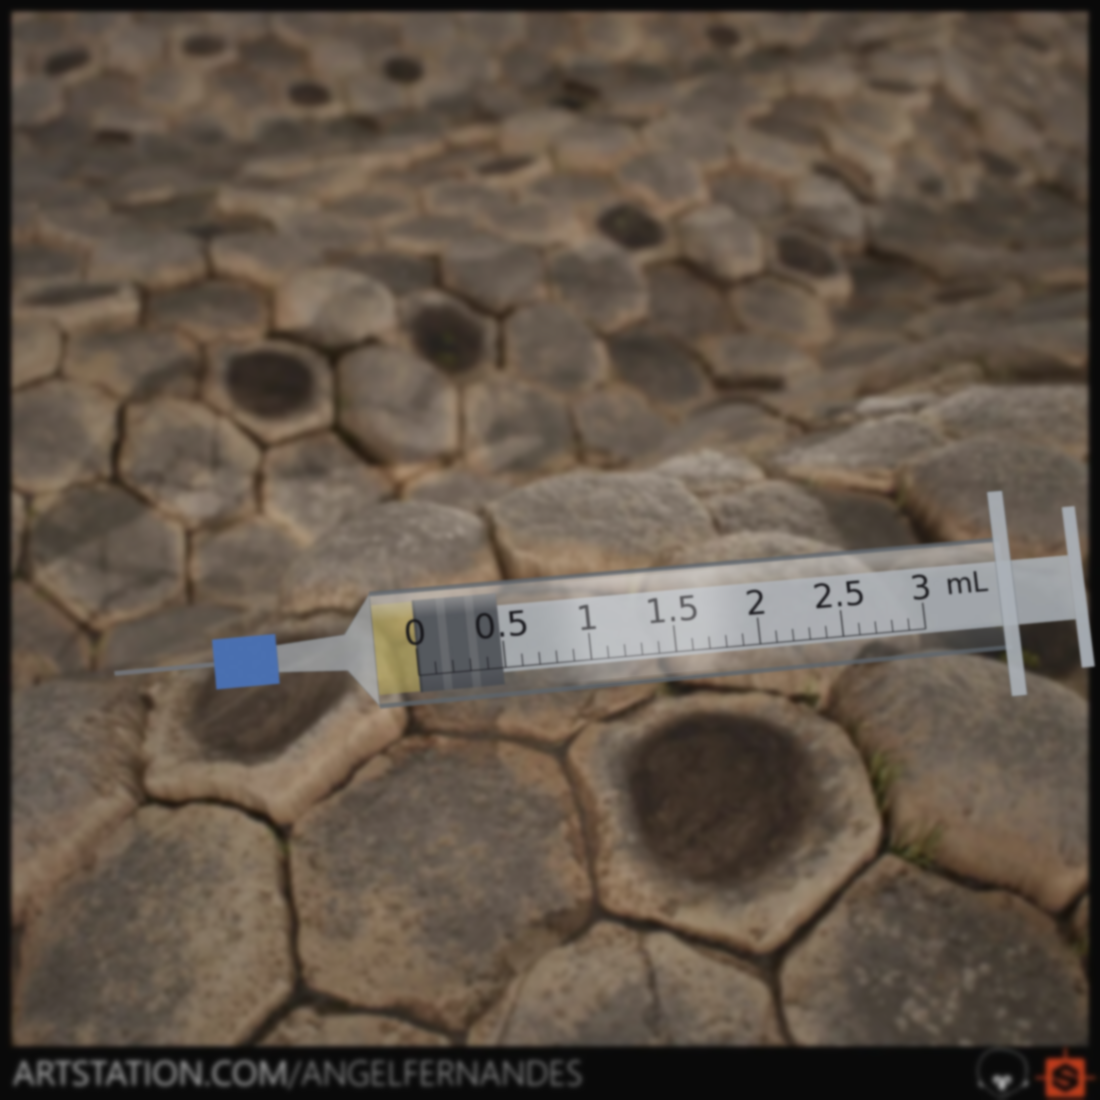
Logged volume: **0** mL
